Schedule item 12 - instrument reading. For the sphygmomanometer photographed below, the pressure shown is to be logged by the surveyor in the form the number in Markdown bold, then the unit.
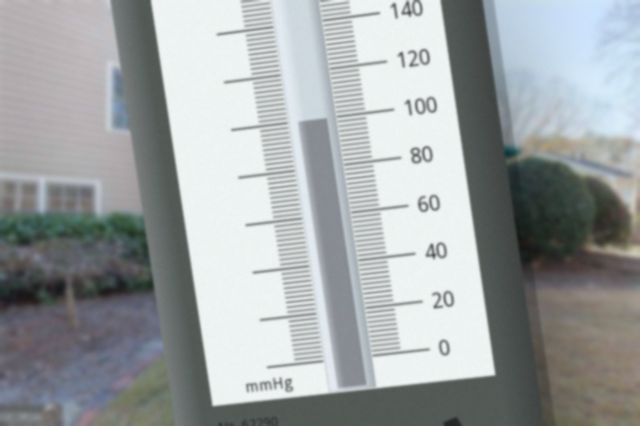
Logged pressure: **100** mmHg
